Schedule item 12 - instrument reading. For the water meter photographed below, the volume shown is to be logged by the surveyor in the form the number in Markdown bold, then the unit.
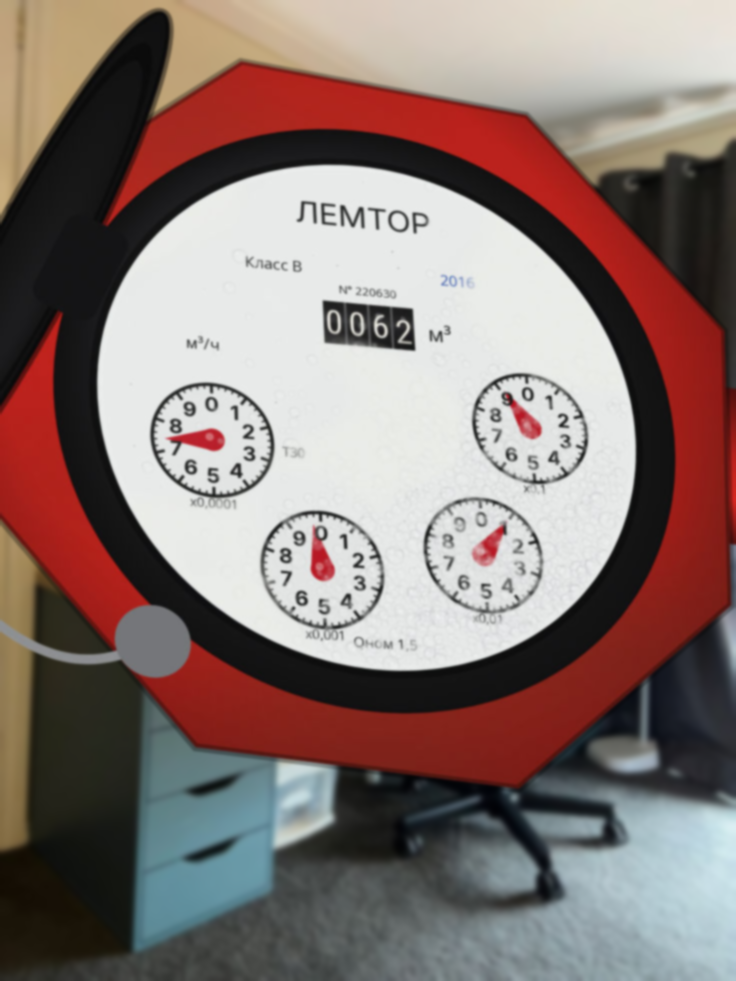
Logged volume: **61.9097** m³
